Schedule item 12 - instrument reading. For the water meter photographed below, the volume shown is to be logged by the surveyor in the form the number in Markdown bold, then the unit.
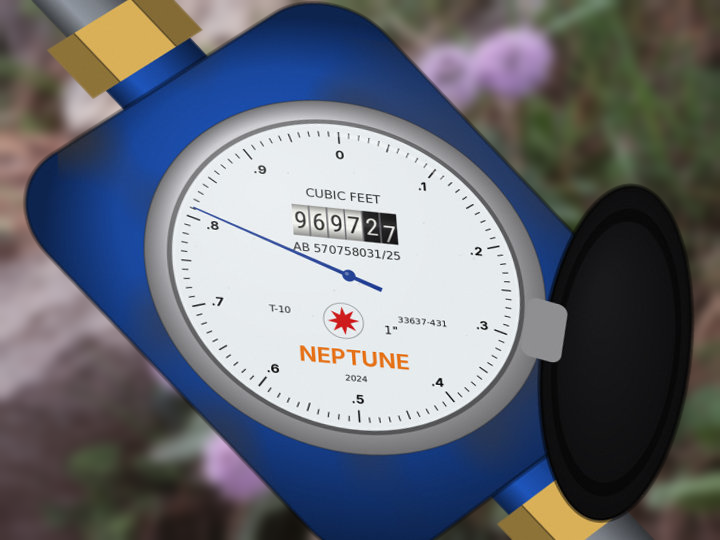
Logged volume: **969726.81** ft³
